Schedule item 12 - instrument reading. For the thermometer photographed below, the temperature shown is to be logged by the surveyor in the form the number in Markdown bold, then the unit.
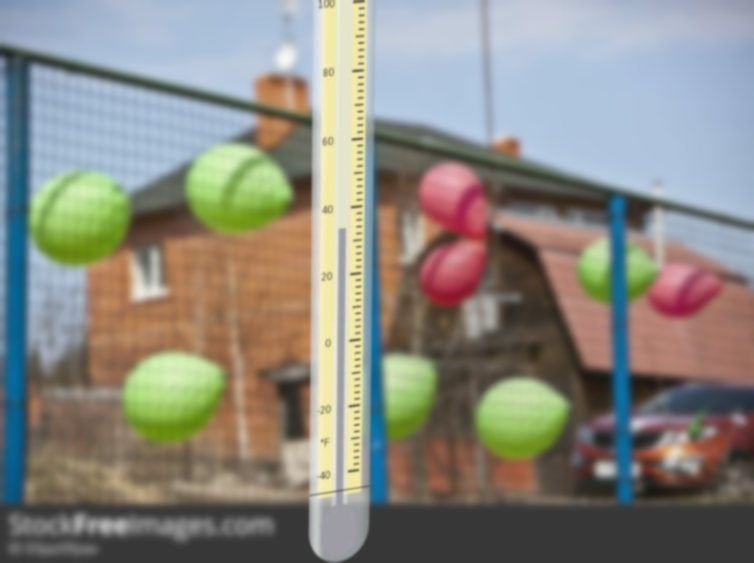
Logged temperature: **34** °F
